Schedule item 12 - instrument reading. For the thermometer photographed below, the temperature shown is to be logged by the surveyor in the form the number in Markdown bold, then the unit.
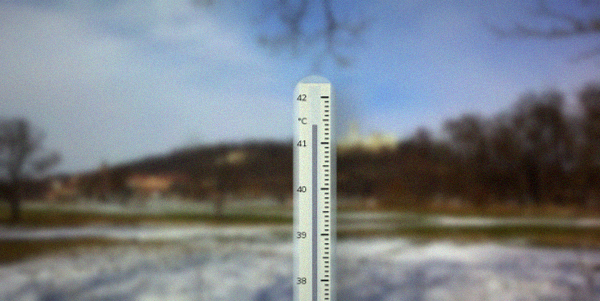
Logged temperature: **41.4** °C
